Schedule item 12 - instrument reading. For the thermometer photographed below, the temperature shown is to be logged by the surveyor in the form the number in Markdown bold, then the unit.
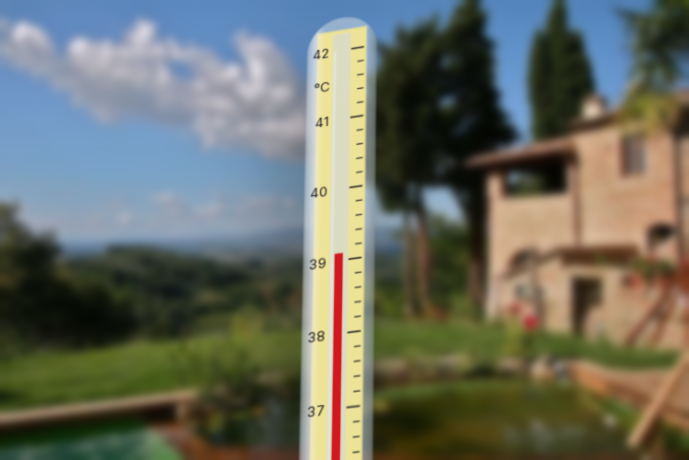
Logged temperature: **39.1** °C
